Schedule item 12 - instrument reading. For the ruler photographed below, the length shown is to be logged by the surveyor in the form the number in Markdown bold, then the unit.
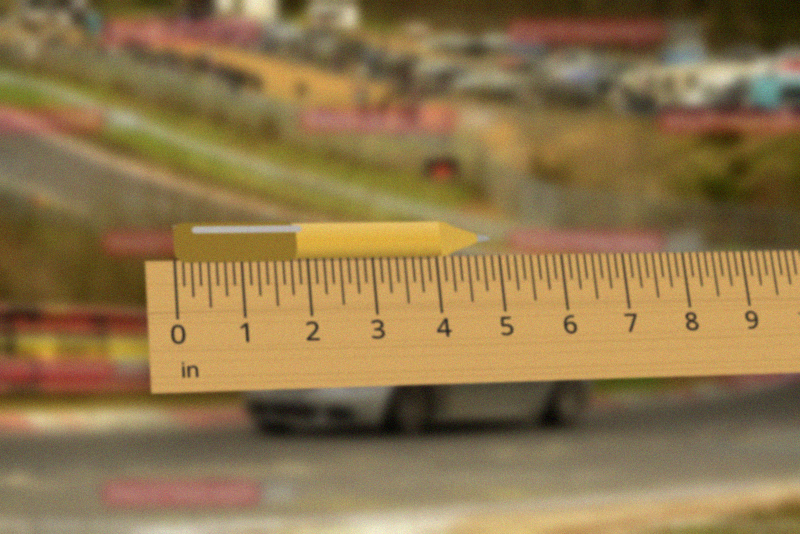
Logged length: **4.875** in
